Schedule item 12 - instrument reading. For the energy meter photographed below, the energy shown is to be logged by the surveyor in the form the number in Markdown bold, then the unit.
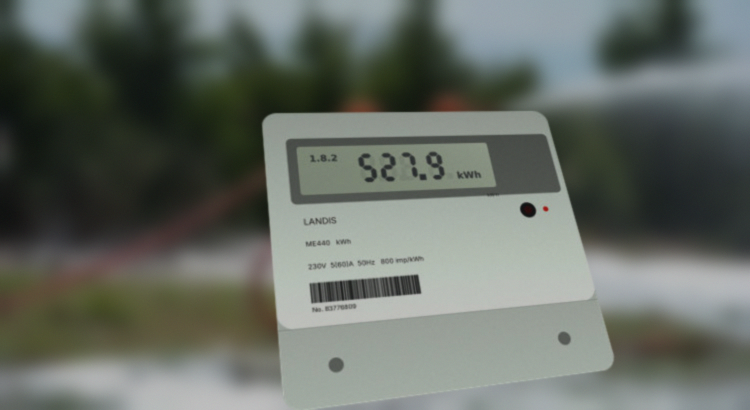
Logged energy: **527.9** kWh
